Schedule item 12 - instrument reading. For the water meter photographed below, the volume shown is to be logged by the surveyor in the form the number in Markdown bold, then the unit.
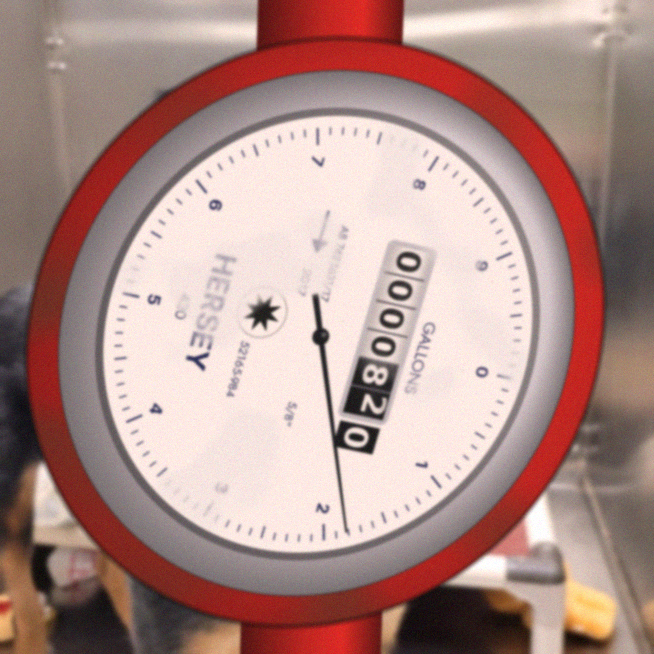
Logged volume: **821.8** gal
